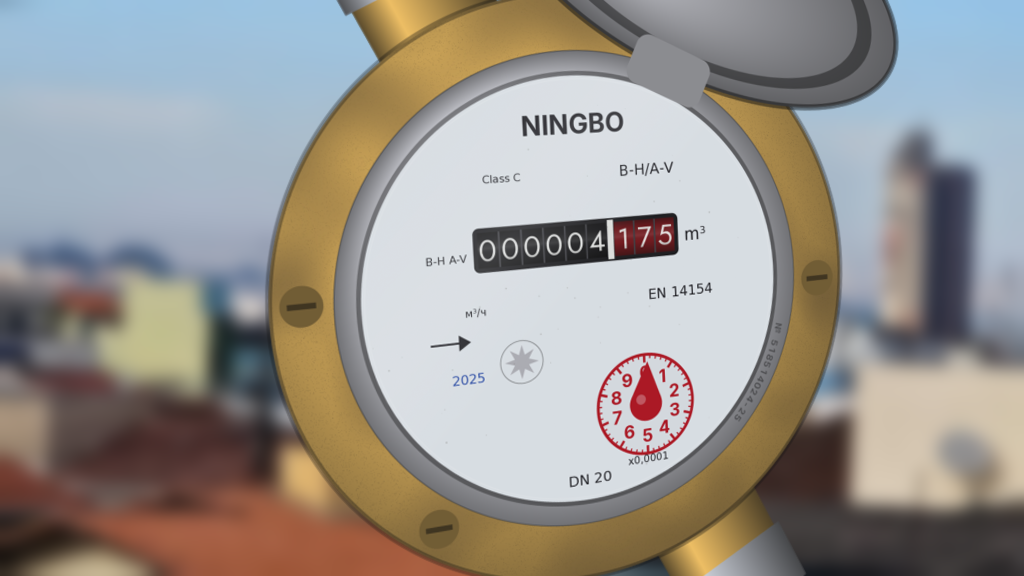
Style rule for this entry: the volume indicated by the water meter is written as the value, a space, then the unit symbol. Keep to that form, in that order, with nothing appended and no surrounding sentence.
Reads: 4.1750 m³
